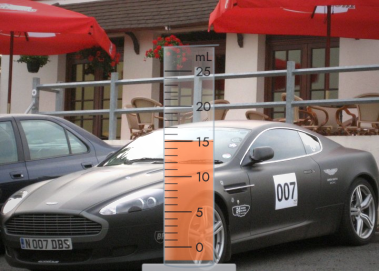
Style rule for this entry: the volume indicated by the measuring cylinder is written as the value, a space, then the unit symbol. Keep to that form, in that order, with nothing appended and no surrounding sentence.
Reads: 15 mL
